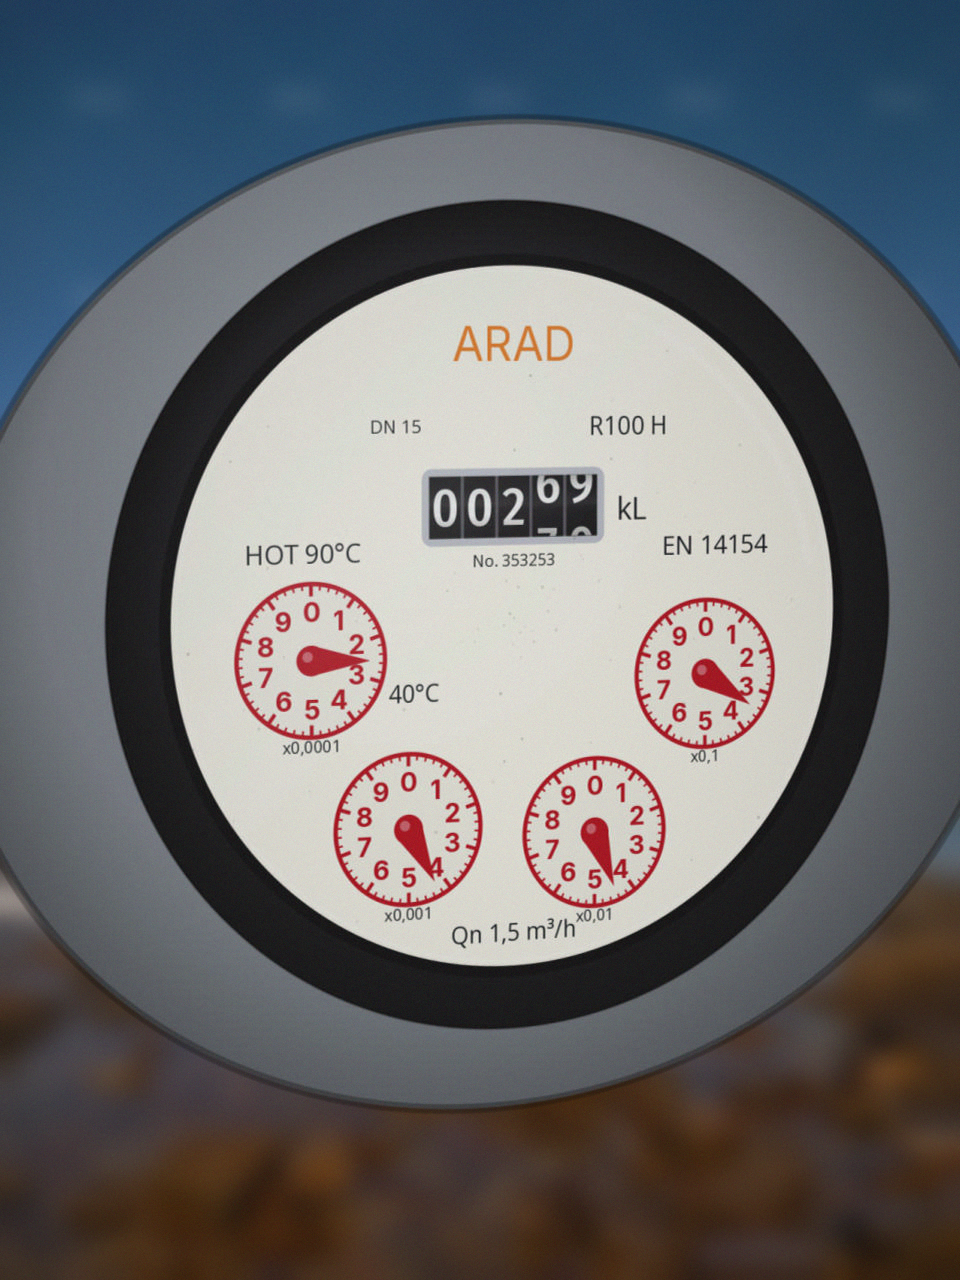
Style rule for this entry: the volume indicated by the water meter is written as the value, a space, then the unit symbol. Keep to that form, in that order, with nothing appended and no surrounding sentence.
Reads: 269.3442 kL
